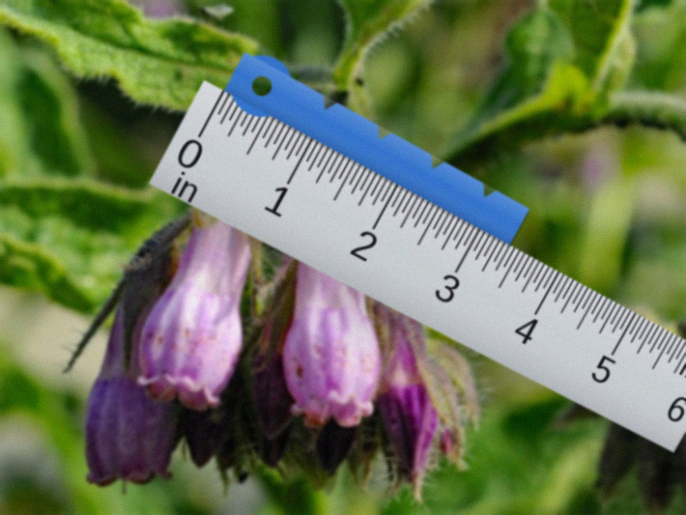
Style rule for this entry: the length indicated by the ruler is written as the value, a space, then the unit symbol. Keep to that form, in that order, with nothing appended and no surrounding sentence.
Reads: 3.375 in
